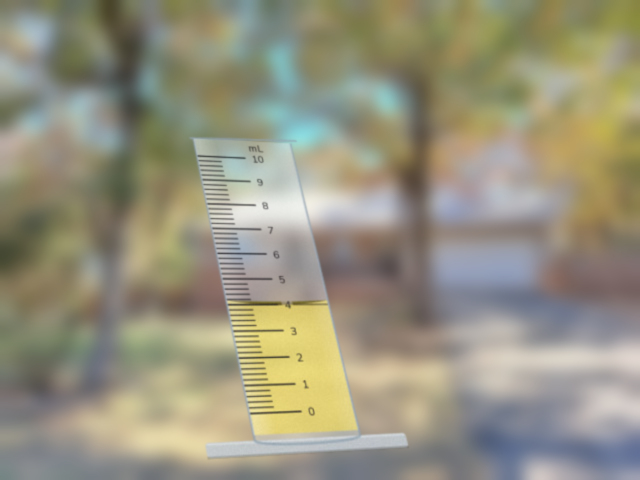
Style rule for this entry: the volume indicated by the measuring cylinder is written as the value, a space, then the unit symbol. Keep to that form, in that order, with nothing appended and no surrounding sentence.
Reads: 4 mL
